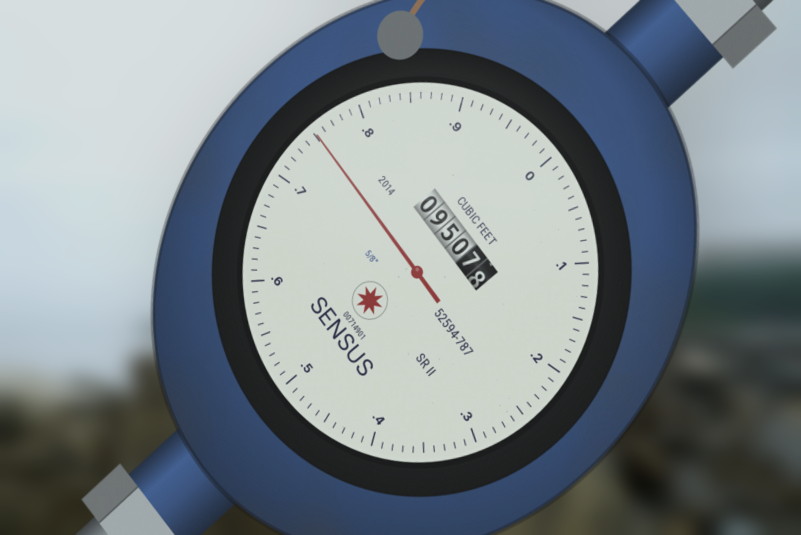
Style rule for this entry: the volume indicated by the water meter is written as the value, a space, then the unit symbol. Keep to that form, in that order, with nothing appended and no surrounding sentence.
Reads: 95077.75 ft³
